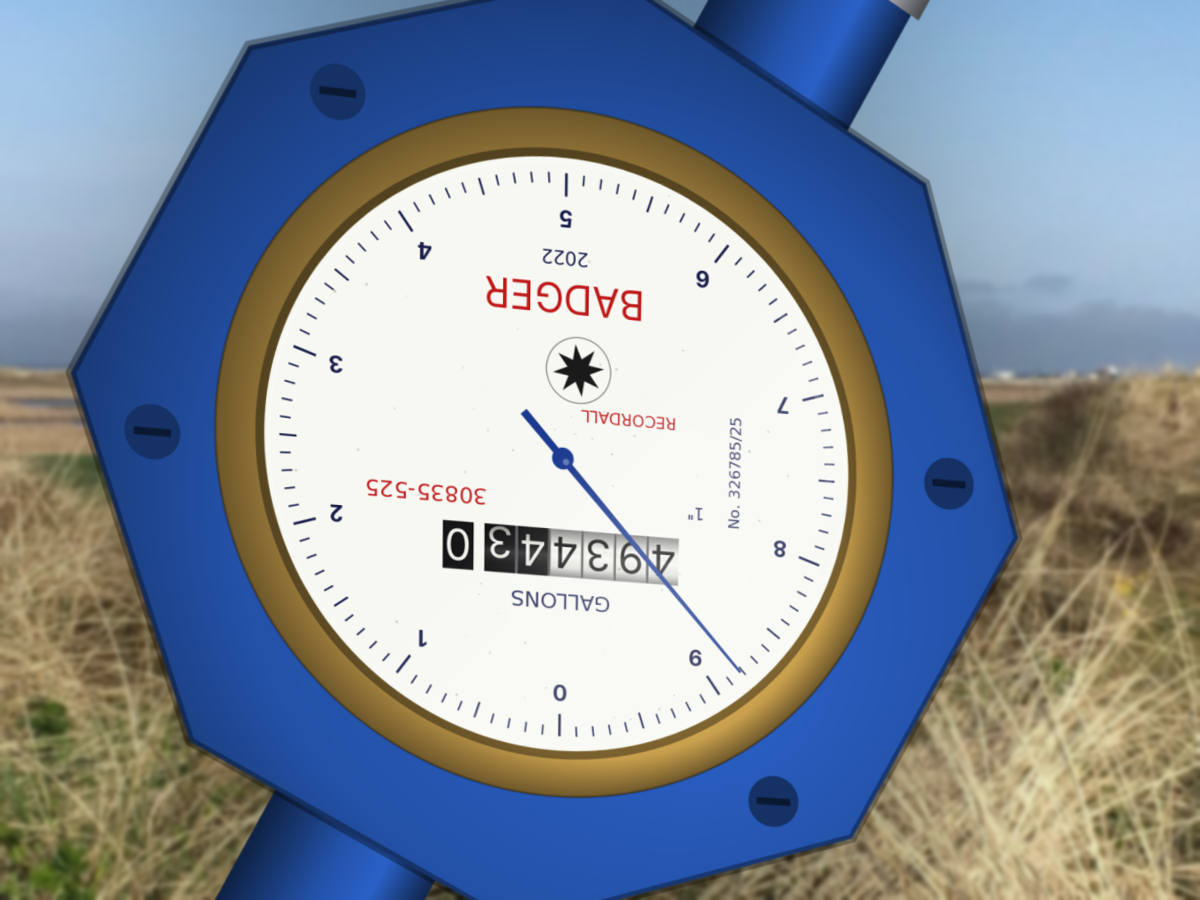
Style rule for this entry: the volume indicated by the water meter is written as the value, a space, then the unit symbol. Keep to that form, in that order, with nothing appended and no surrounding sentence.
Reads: 4934428.8 gal
